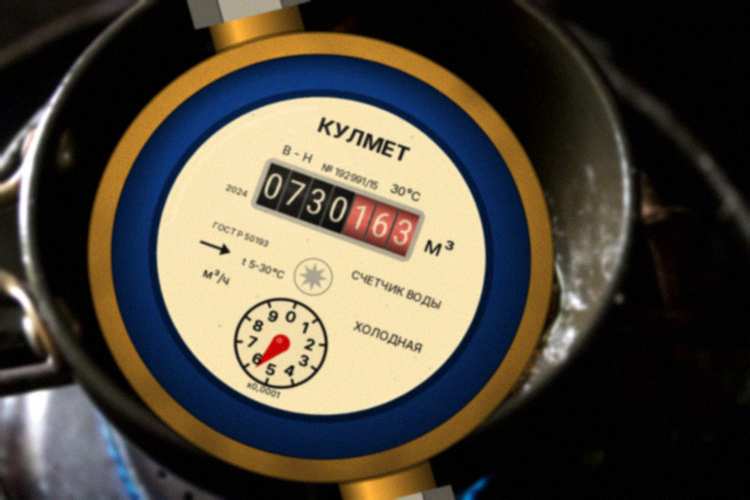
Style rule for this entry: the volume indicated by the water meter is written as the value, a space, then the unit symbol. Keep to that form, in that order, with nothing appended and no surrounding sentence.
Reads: 730.1635 m³
